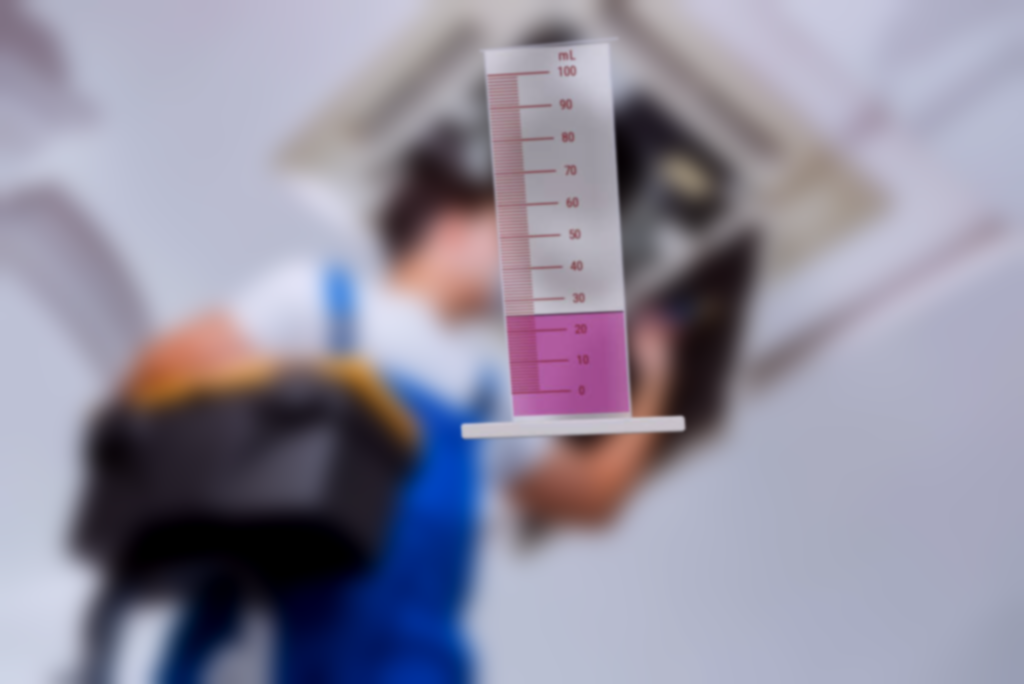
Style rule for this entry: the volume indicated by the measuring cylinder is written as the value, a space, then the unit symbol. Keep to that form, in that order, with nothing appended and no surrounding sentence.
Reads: 25 mL
